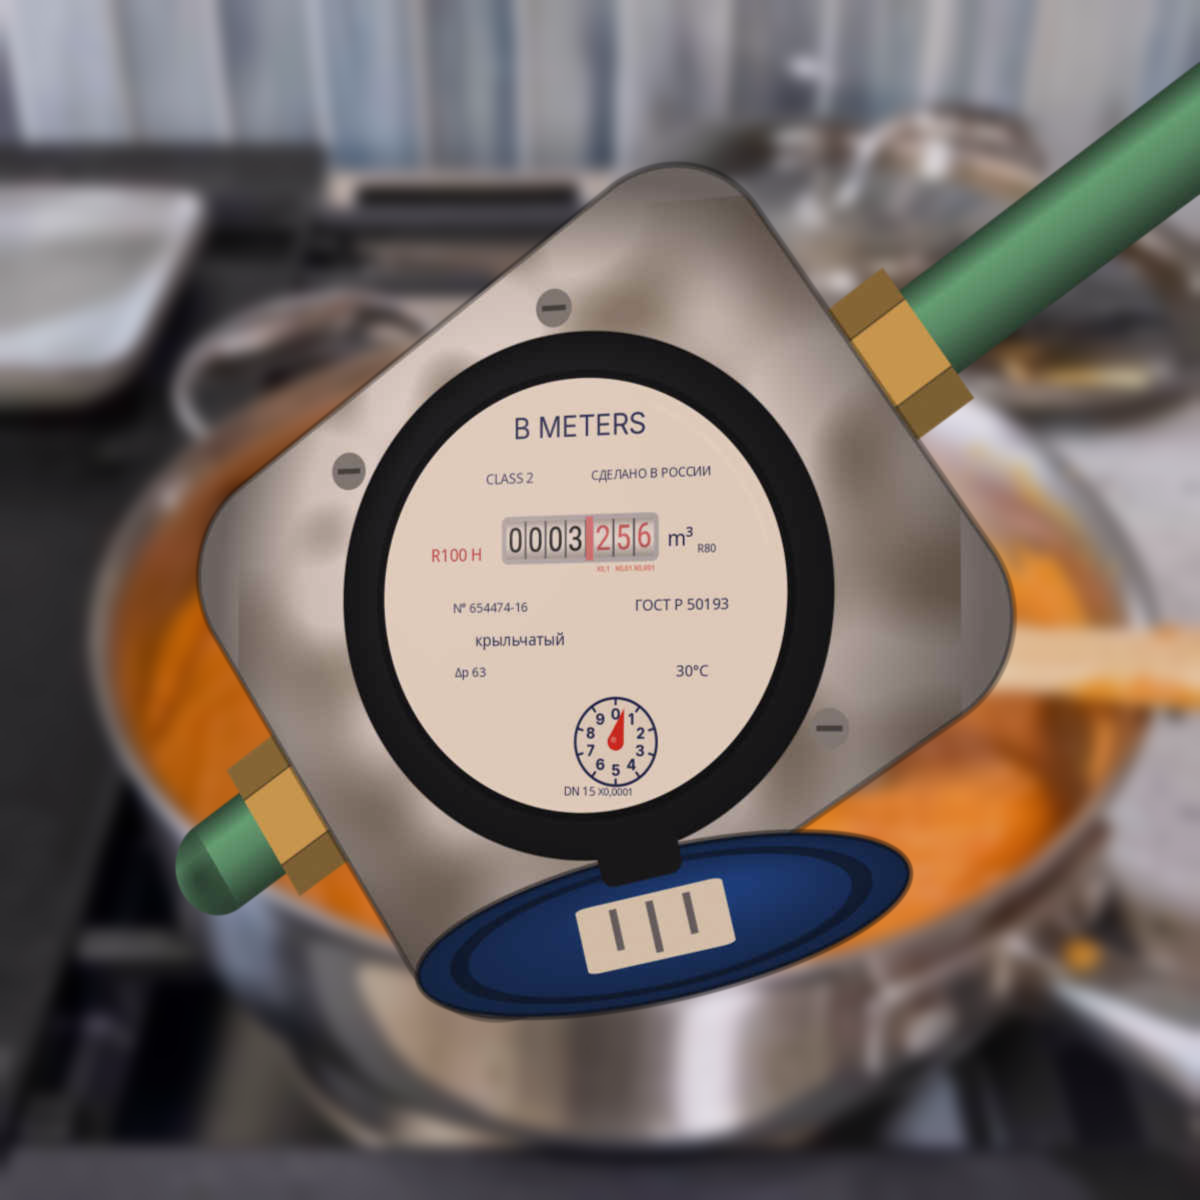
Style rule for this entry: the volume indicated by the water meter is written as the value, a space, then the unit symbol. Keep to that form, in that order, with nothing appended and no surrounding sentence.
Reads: 3.2560 m³
